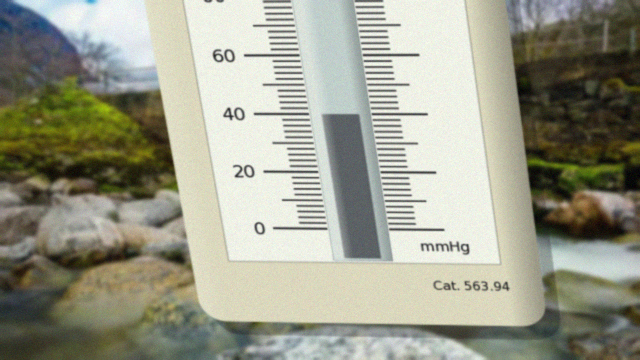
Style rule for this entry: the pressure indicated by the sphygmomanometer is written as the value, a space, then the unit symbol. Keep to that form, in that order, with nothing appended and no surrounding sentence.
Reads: 40 mmHg
